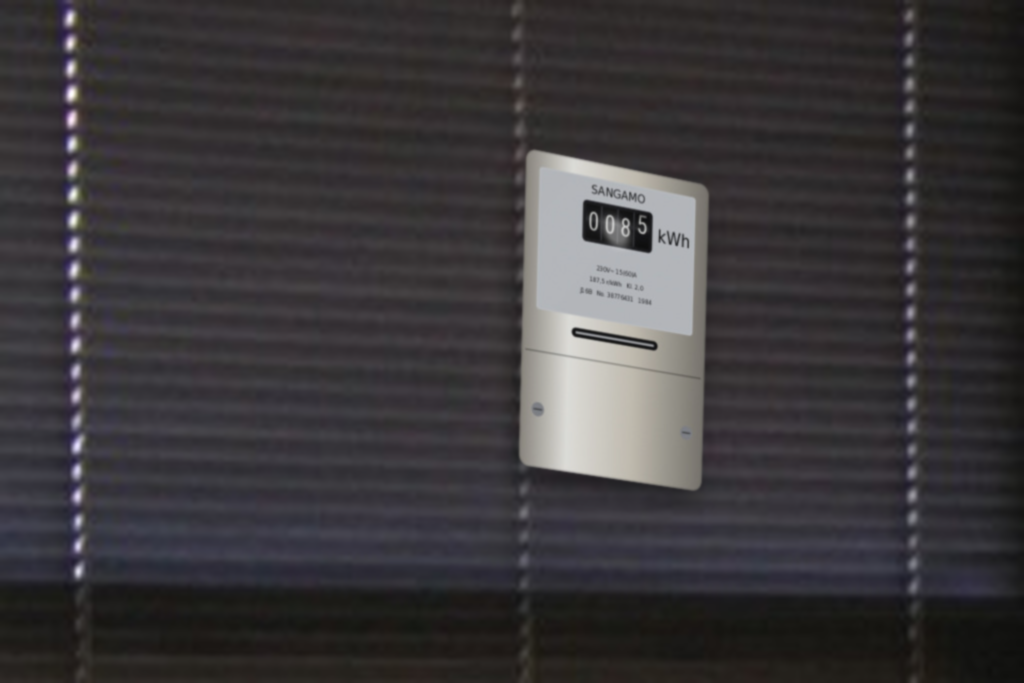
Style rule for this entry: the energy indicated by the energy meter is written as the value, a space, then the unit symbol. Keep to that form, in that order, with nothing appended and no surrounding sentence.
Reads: 85 kWh
